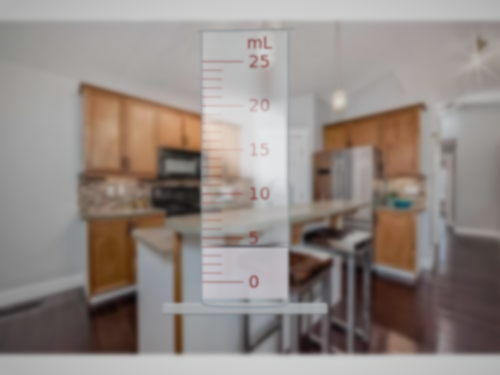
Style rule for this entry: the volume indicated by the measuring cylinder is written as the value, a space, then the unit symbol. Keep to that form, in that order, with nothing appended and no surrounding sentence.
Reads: 4 mL
